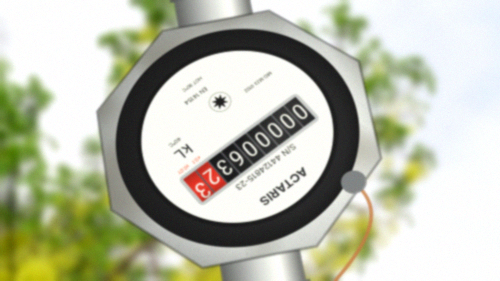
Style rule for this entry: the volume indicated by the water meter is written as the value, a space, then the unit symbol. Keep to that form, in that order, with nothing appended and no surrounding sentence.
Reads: 63.23 kL
